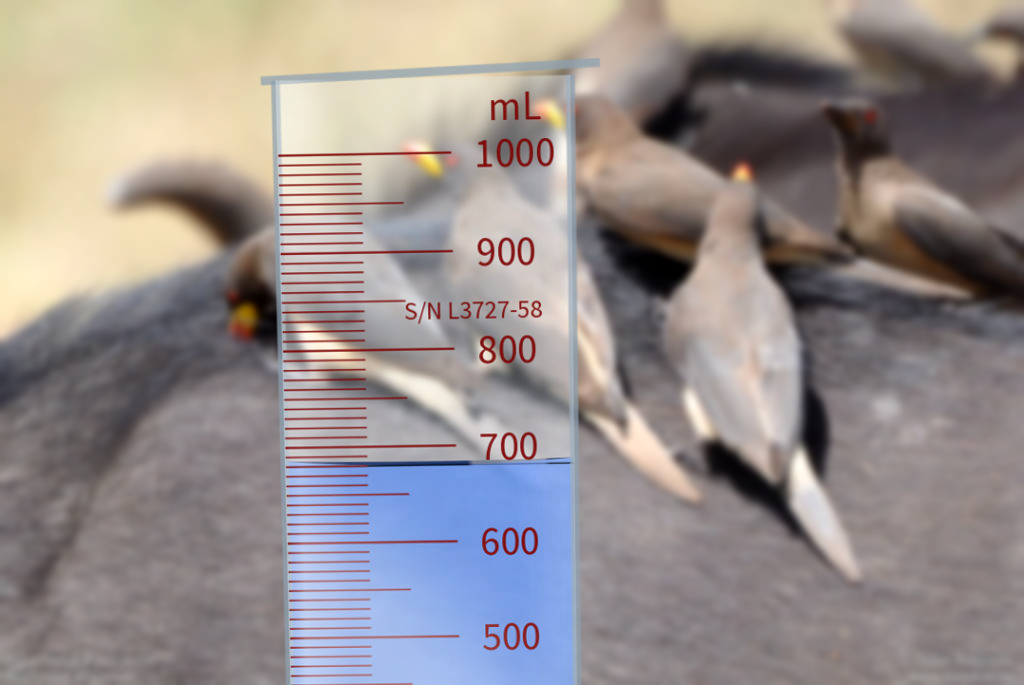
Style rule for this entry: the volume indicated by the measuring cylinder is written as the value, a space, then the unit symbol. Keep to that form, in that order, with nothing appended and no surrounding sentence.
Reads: 680 mL
